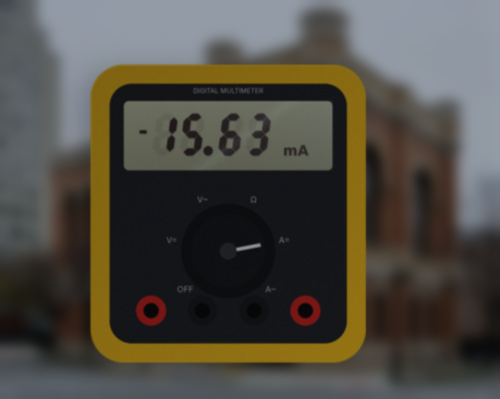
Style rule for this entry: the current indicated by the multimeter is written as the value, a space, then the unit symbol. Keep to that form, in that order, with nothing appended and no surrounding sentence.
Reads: -15.63 mA
